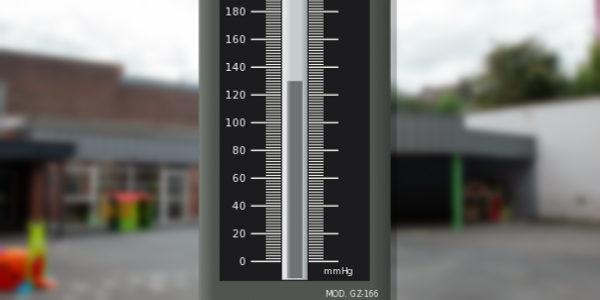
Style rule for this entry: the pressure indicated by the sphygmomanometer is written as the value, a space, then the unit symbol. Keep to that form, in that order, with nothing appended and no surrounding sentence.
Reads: 130 mmHg
